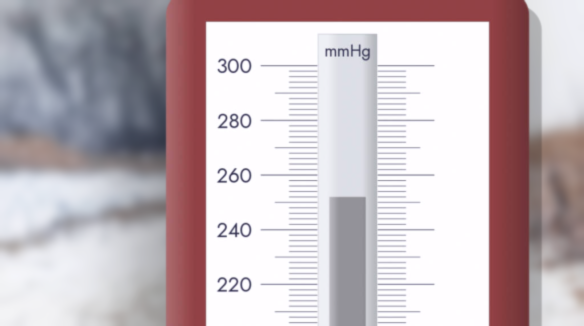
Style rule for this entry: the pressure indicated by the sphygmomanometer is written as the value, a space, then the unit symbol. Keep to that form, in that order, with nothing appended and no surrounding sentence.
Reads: 252 mmHg
